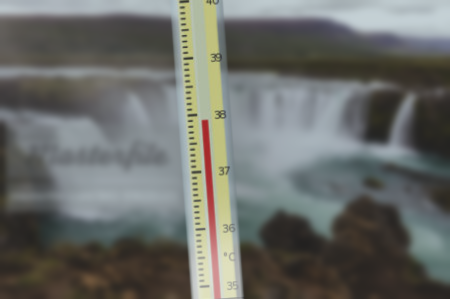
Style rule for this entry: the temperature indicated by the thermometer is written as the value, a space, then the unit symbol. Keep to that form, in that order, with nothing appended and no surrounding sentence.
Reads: 37.9 °C
